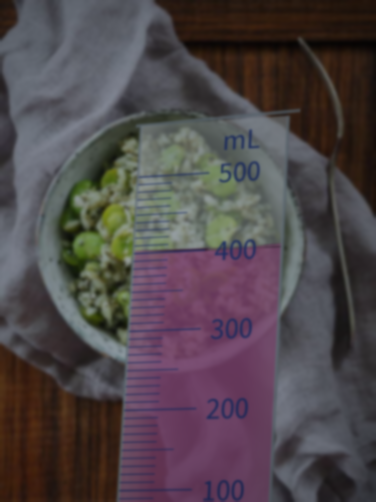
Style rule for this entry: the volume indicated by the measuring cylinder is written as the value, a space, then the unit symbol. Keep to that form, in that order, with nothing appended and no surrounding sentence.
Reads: 400 mL
